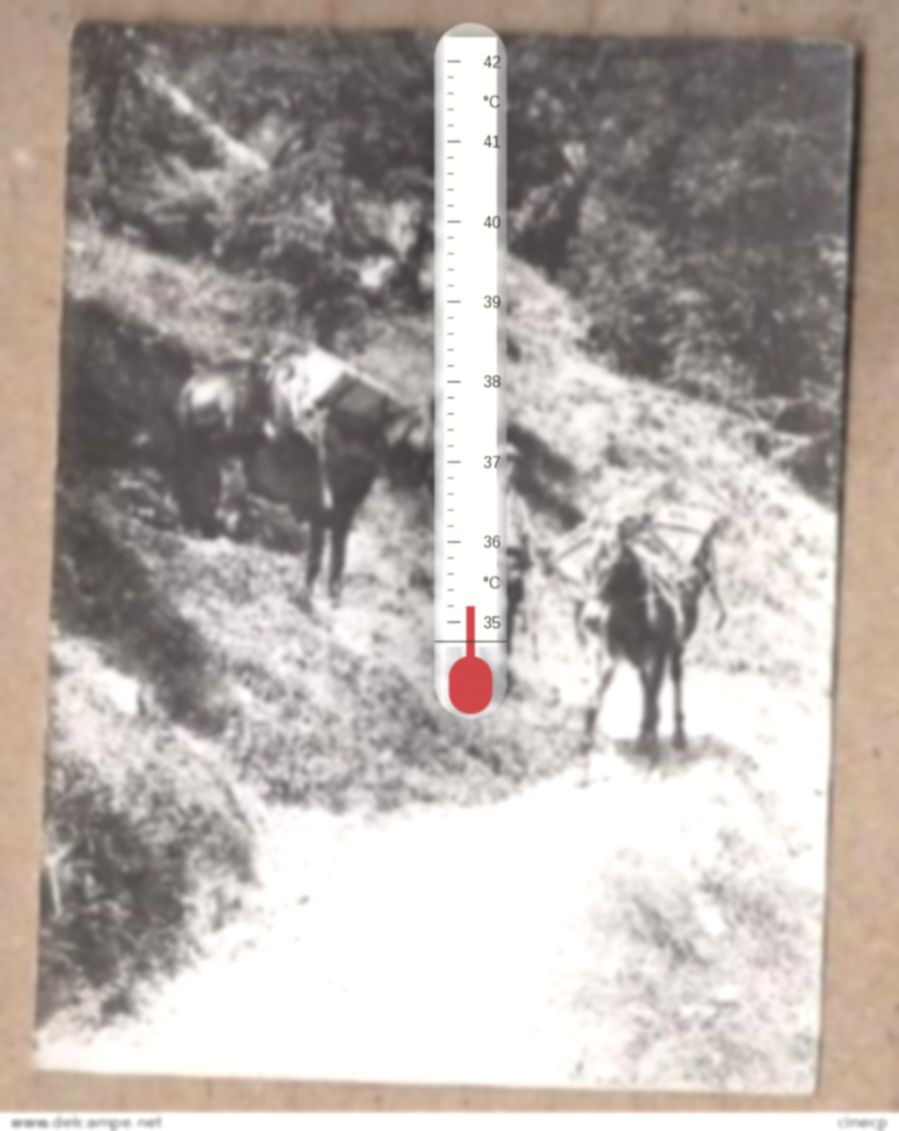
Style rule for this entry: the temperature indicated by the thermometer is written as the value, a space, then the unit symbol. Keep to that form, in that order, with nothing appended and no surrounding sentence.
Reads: 35.2 °C
